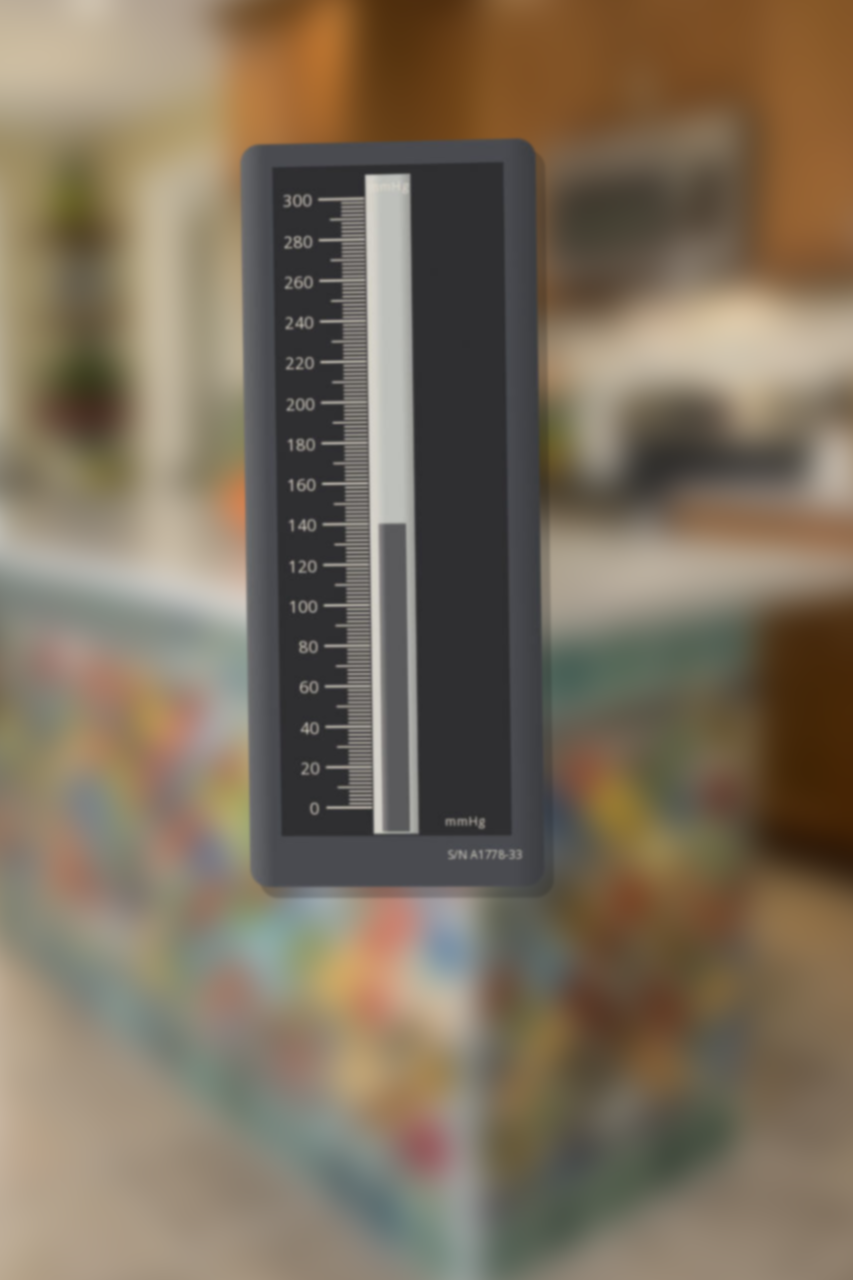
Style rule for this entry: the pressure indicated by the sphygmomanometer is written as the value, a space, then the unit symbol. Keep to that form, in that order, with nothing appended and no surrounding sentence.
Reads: 140 mmHg
